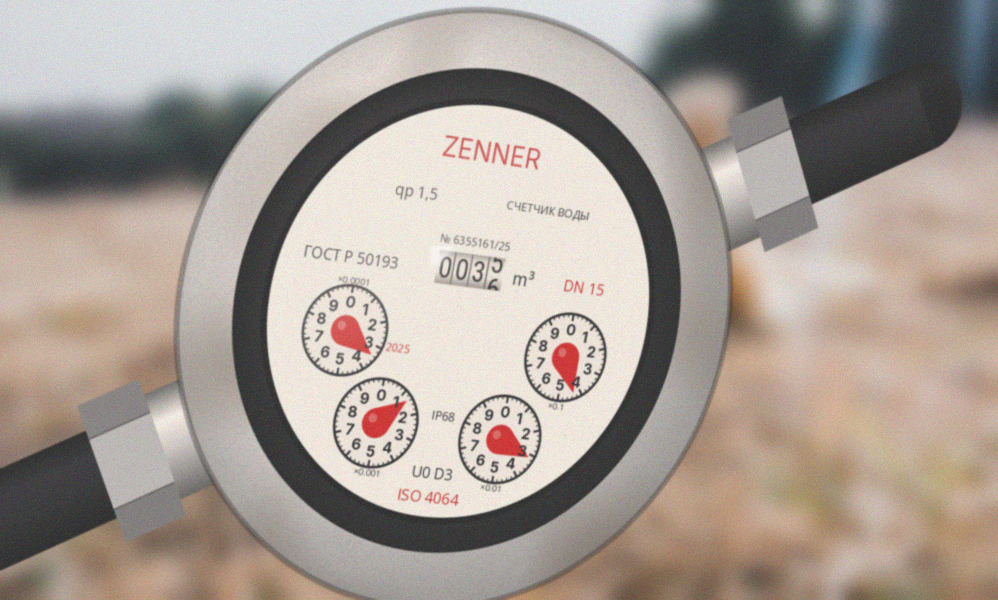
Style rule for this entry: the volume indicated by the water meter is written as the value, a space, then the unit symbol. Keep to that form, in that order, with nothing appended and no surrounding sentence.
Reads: 35.4313 m³
